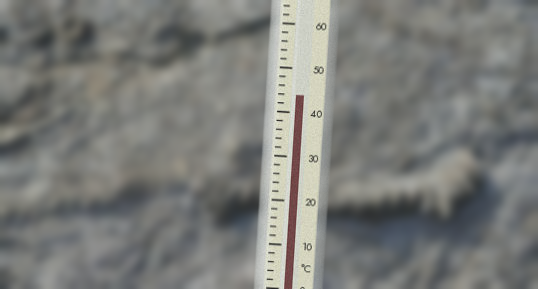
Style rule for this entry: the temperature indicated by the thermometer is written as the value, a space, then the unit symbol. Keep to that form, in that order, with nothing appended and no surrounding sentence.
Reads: 44 °C
